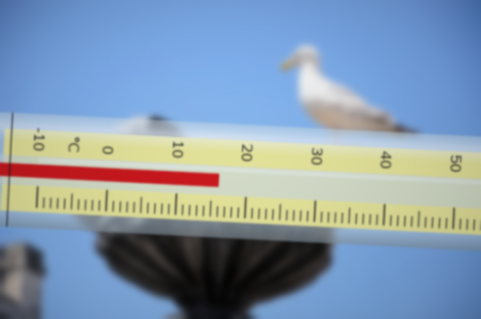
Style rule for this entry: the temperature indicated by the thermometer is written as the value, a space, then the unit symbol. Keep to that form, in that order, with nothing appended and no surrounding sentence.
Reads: 16 °C
